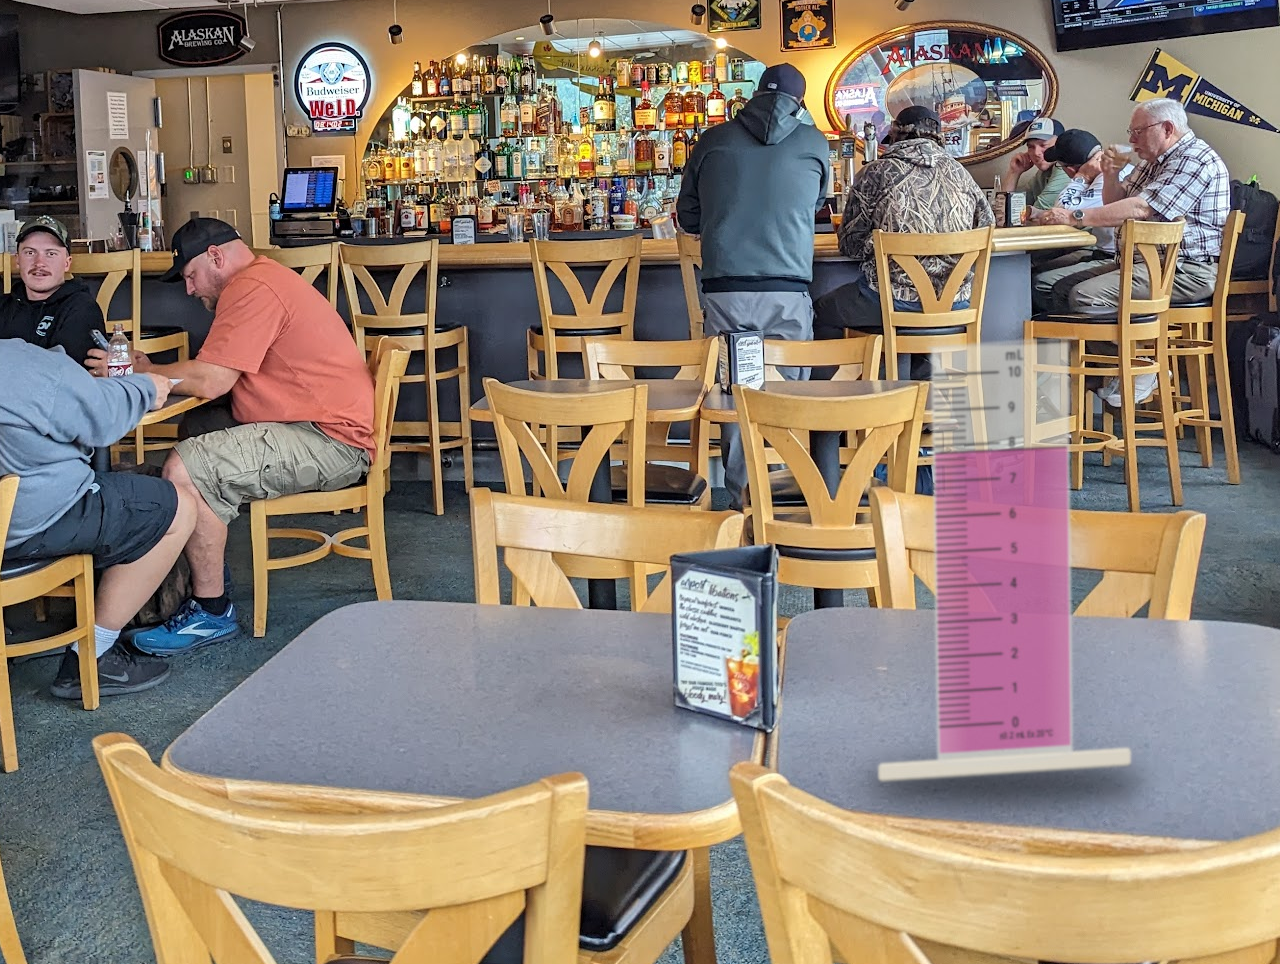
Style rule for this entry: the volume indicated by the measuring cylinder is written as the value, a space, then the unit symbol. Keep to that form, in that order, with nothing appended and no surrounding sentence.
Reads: 7.8 mL
